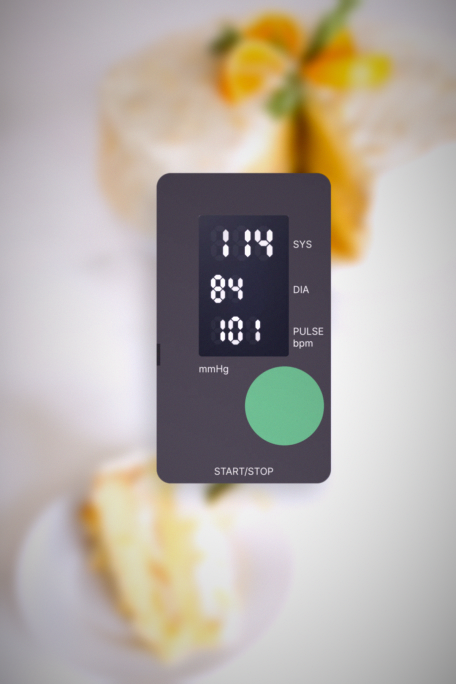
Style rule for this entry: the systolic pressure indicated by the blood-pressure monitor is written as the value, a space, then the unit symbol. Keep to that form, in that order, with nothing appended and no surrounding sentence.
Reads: 114 mmHg
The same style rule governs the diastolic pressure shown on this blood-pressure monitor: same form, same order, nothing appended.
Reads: 84 mmHg
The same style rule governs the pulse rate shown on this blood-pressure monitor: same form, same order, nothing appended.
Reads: 101 bpm
